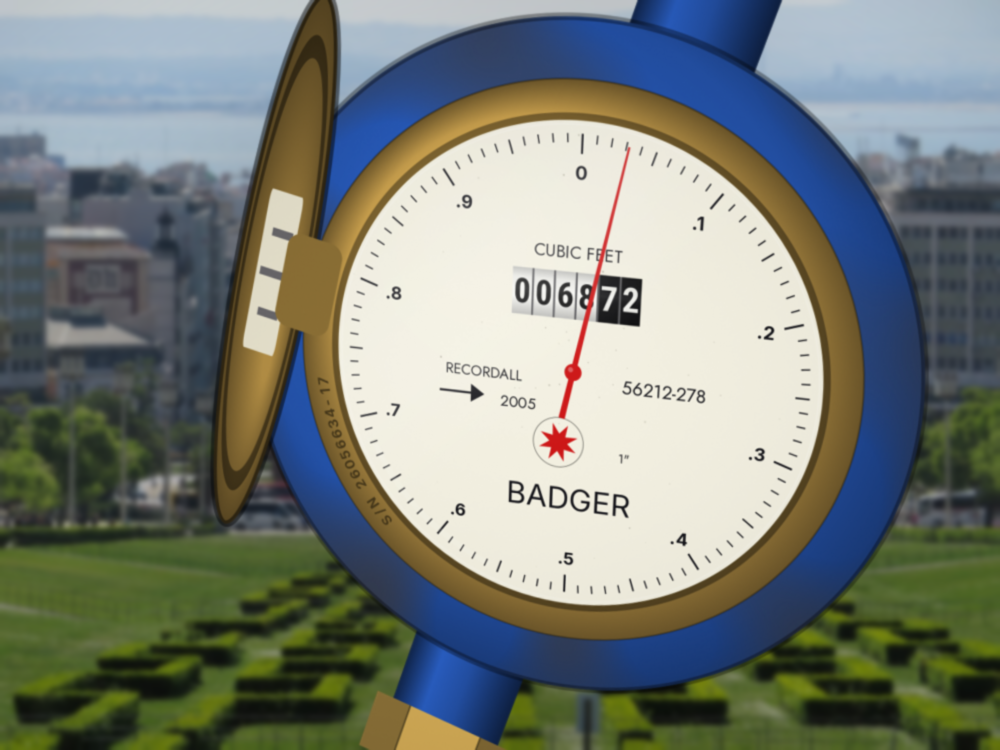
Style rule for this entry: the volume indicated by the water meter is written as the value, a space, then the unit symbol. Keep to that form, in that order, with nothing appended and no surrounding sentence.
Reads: 6872.03 ft³
